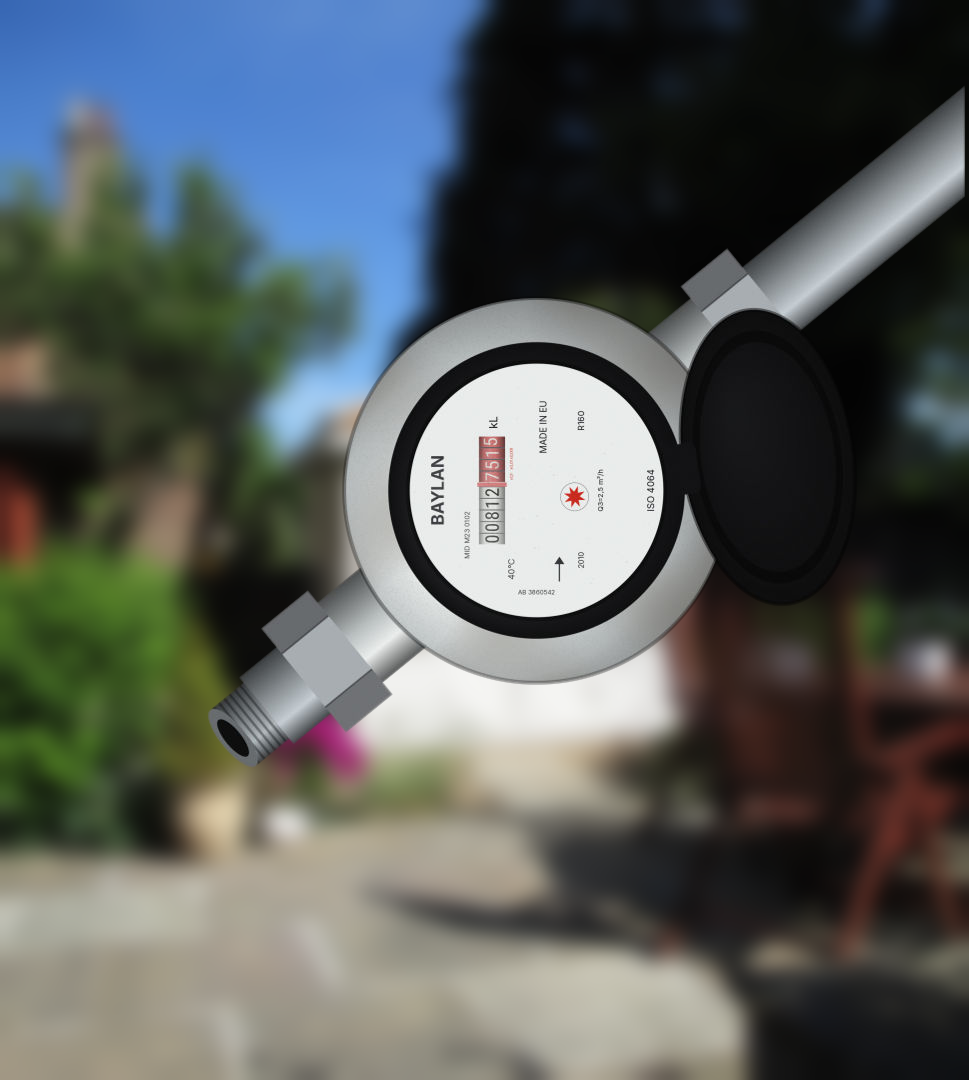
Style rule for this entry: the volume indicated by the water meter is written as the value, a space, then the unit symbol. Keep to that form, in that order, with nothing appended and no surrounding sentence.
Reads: 812.7515 kL
